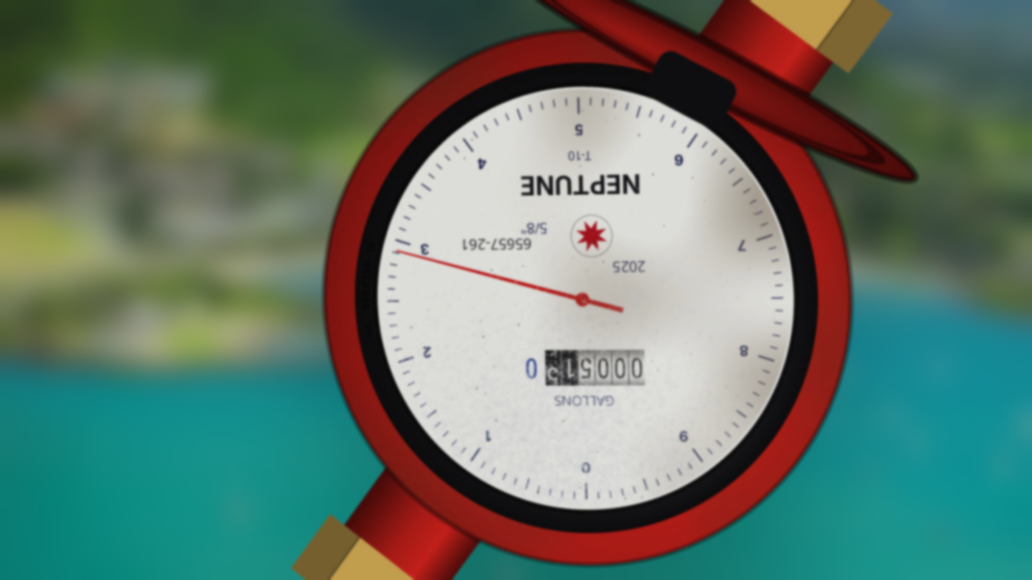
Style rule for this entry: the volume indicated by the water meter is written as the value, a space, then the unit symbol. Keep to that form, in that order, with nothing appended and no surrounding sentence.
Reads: 5152.9 gal
